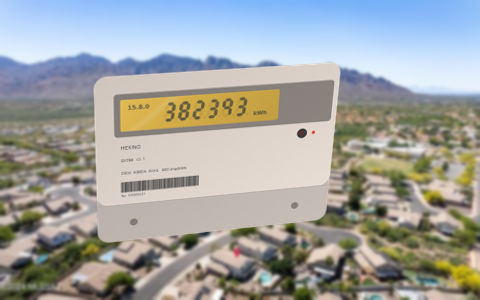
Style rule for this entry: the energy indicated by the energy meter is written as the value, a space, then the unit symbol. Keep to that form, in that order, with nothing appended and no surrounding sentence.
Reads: 382393 kWh
